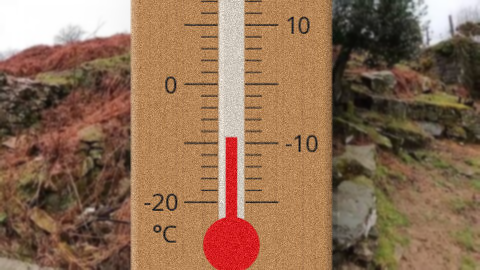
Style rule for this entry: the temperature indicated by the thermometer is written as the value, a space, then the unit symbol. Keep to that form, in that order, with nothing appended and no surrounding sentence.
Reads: -9 °C
